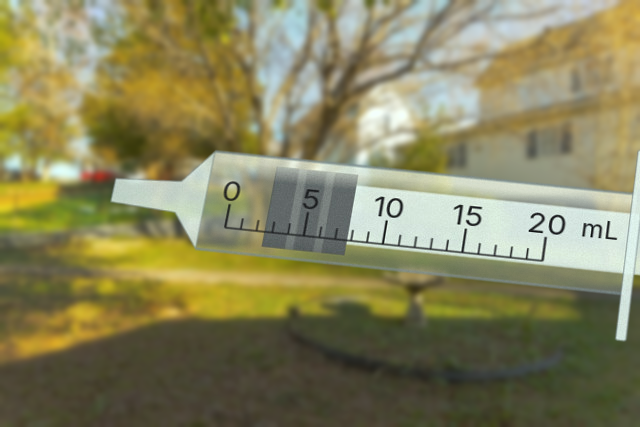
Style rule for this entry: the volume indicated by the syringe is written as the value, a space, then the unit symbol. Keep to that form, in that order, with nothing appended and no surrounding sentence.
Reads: 2.5 mL
